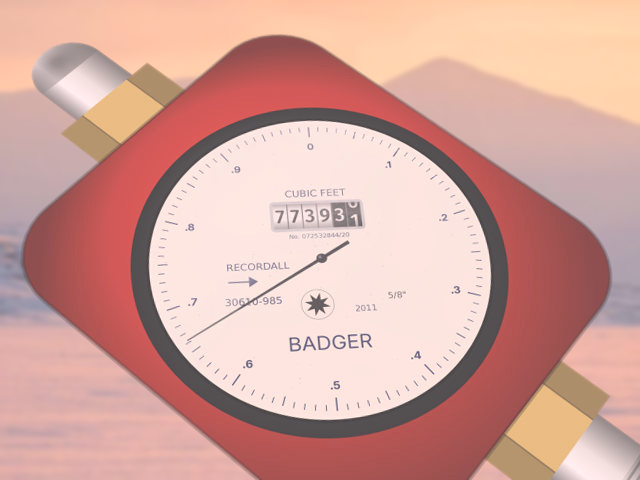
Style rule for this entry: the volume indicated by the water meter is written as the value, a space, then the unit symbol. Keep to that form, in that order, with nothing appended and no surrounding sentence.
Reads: 773930.66 ft³
